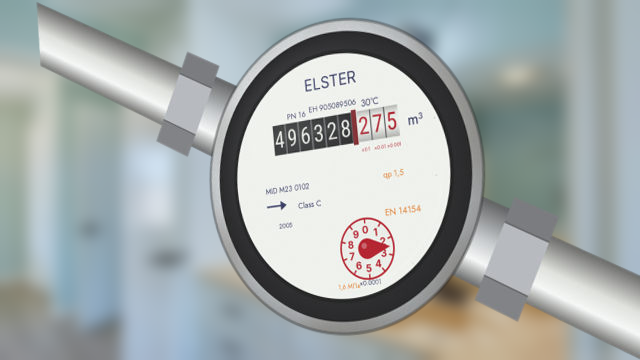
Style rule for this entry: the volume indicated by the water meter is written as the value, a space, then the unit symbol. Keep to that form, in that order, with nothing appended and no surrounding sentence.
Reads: 496328.2752 m³
